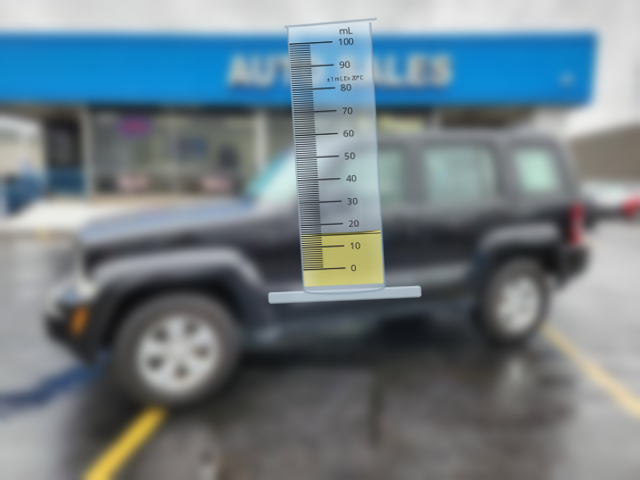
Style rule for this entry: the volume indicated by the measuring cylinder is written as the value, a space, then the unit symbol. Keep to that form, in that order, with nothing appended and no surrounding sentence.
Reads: 15 mL
